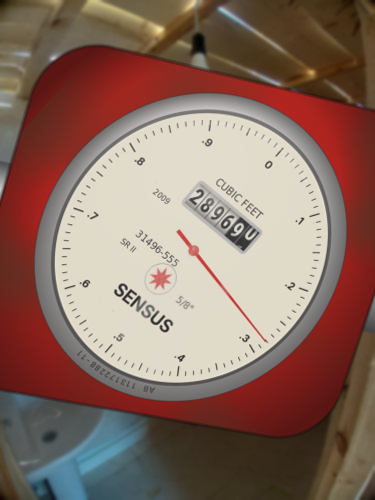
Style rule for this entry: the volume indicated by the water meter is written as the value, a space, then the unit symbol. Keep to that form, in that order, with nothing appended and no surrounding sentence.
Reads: 289690.28 ft³
